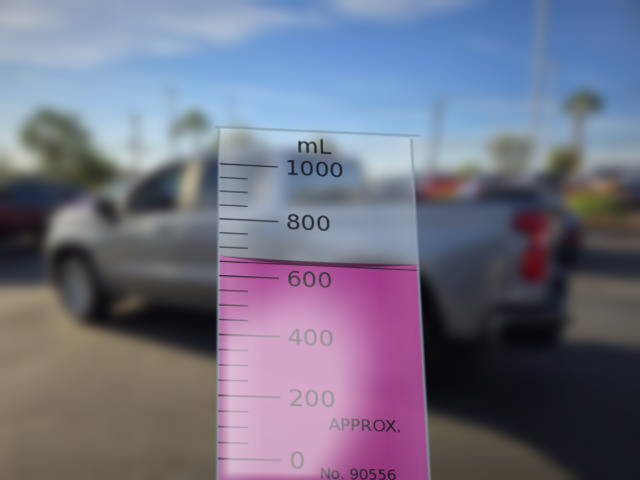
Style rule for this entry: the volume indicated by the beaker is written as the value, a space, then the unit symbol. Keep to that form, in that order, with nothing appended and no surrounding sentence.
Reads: 650 mL
